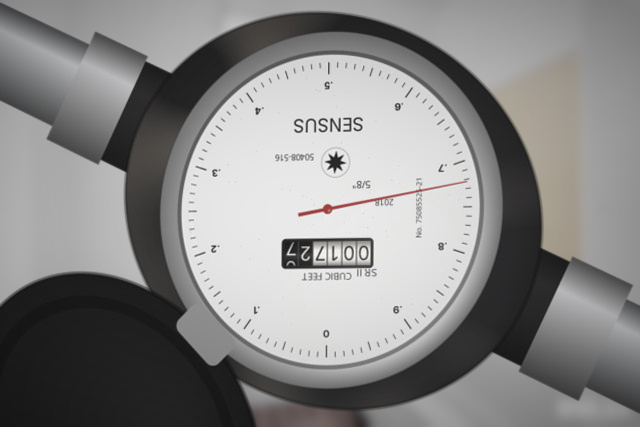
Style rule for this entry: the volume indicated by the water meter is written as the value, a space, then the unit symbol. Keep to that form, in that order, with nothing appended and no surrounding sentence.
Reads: 1726.72 ft³
